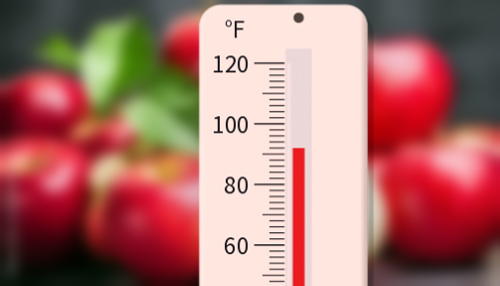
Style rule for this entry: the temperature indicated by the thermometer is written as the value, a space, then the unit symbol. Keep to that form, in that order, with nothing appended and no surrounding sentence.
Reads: 92 °F
